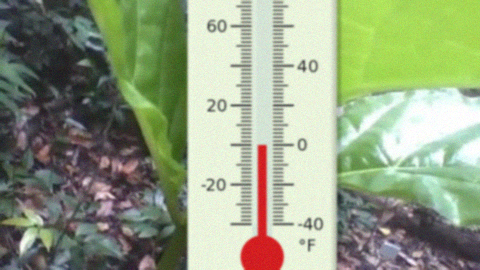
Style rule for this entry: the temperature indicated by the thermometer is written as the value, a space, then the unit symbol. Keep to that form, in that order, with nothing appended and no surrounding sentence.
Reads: 0 °F
